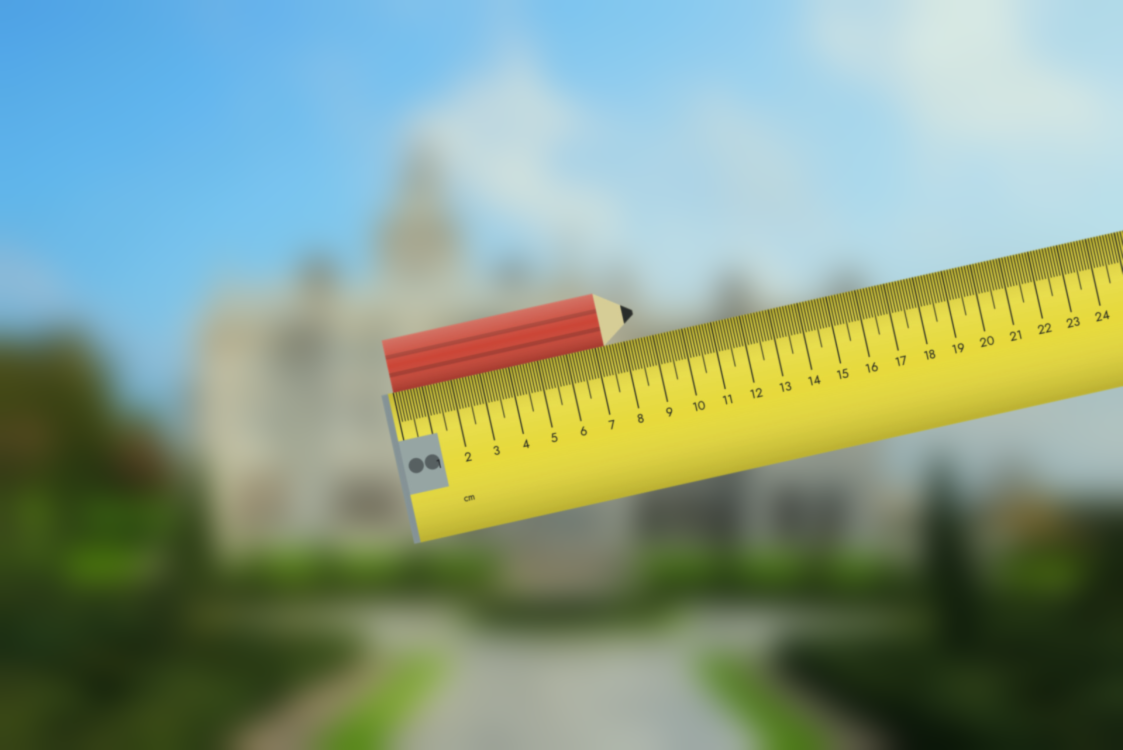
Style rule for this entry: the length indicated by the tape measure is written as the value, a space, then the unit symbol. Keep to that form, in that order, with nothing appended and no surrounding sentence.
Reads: 8.5 cm
